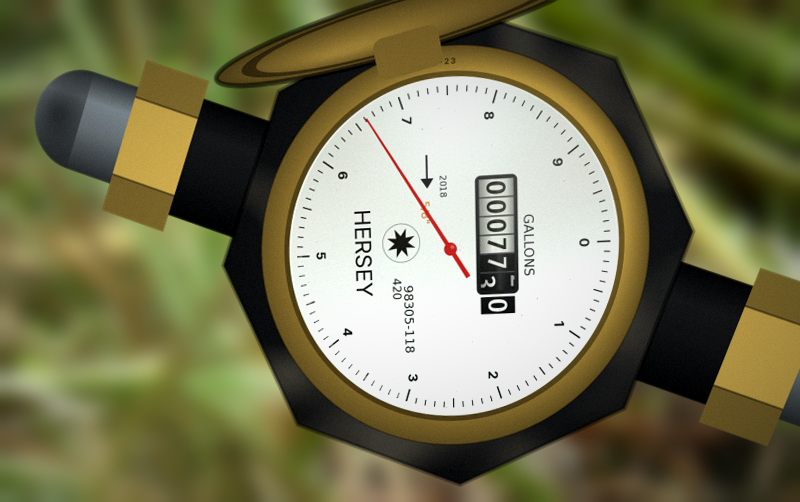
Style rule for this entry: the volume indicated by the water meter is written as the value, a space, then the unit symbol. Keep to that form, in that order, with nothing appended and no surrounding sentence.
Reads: 7726.6 gal
